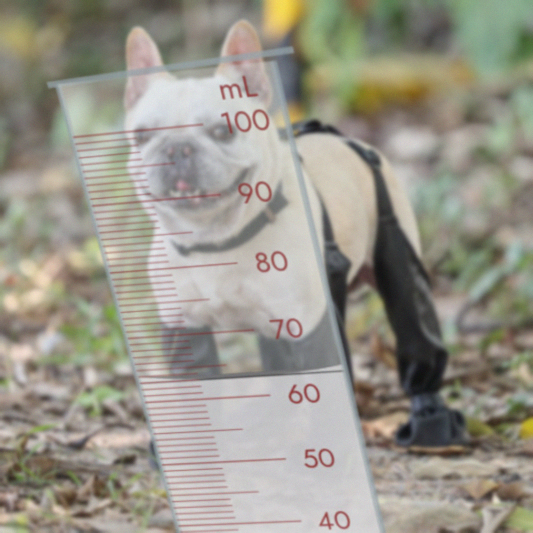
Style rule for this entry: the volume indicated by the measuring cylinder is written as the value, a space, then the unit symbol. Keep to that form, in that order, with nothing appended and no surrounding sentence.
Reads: 63 mL
